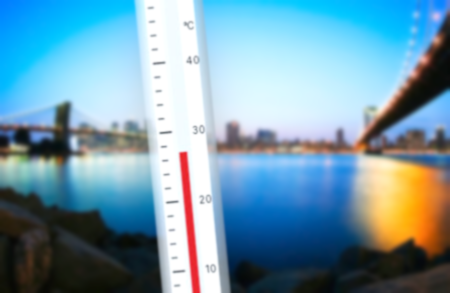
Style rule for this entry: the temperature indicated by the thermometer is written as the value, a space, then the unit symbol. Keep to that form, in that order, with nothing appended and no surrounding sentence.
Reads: 27 °C
